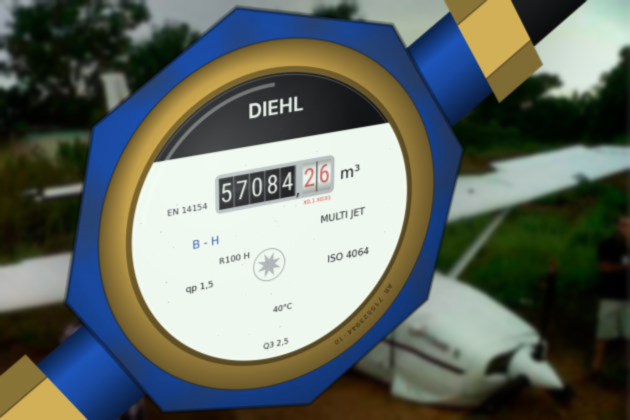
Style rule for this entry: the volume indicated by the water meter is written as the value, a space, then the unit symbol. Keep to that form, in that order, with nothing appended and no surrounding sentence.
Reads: 57084.26 m³
